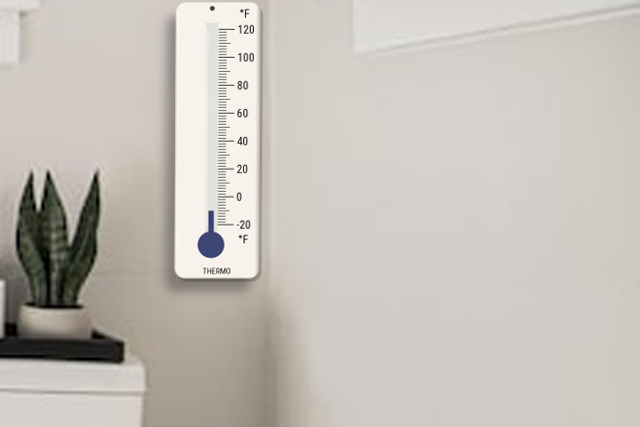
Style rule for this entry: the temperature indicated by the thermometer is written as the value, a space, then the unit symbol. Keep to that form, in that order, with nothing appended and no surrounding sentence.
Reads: -10 °F
